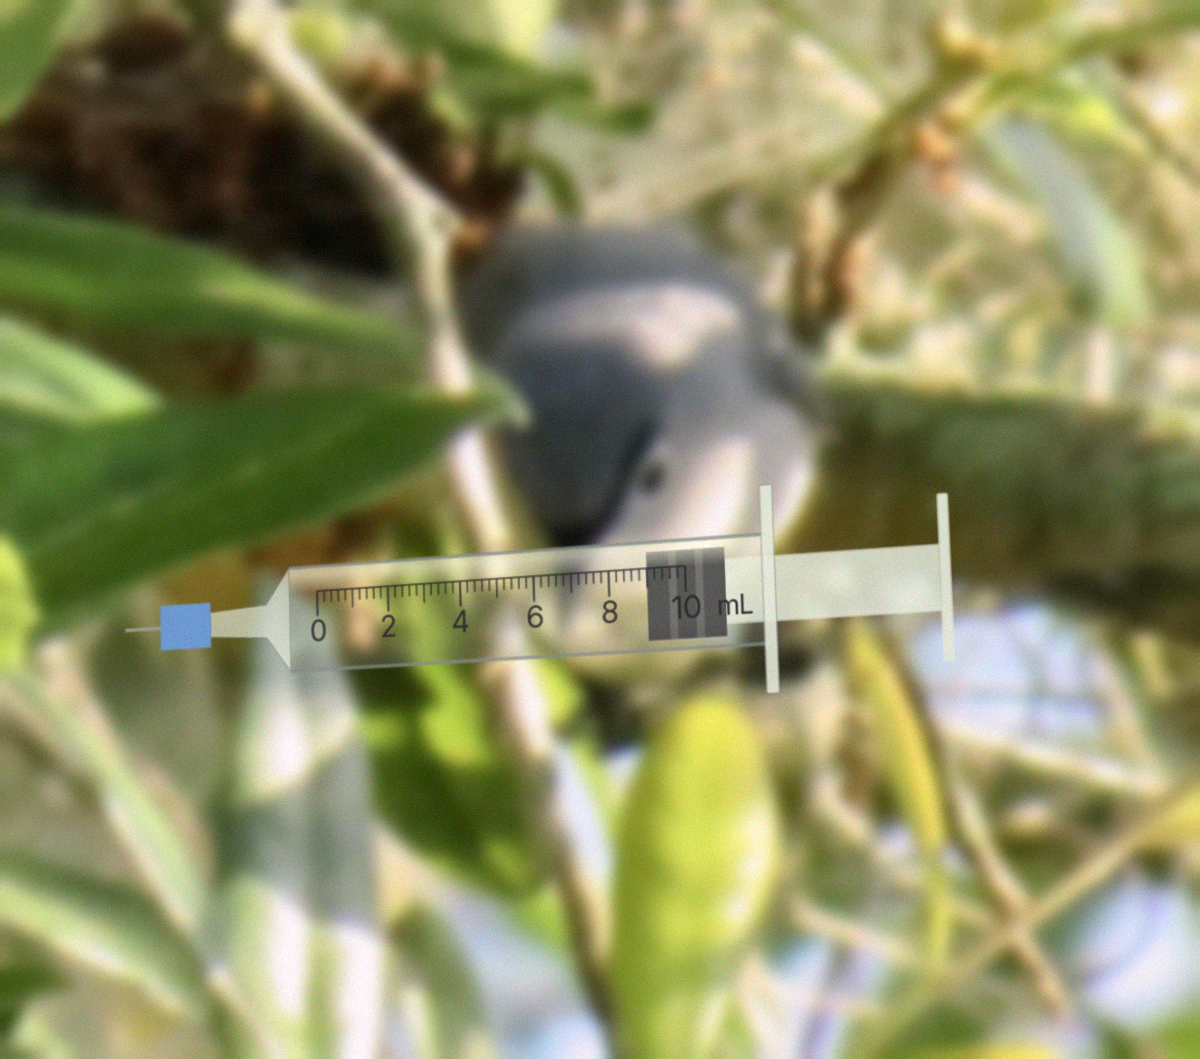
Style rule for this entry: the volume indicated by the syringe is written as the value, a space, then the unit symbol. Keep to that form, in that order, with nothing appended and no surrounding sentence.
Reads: 9 mL
